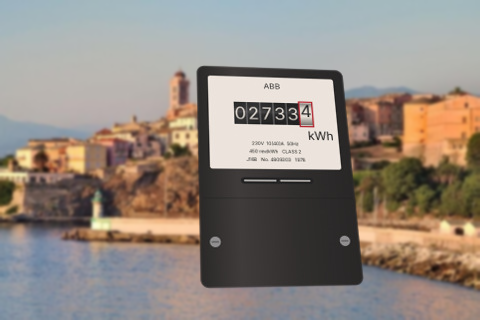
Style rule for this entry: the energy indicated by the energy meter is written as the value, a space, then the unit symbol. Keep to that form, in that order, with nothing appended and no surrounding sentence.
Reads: 2733.4 kWh
